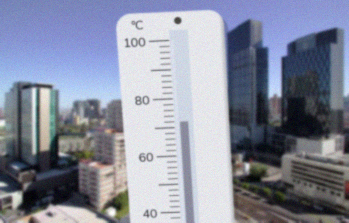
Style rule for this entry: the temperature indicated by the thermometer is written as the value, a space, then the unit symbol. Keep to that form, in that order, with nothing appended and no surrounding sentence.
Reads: 72 °C
